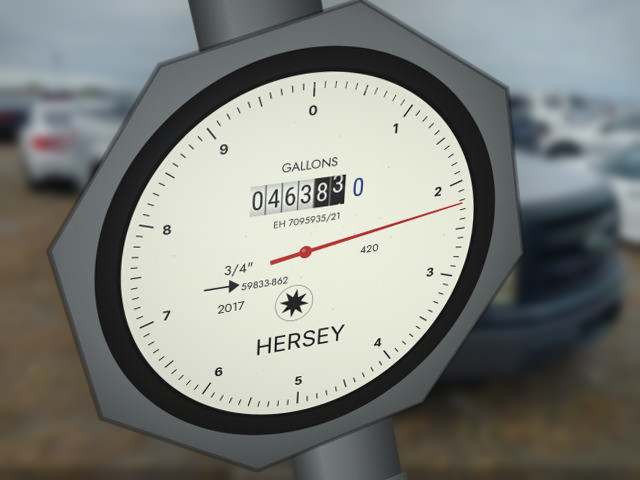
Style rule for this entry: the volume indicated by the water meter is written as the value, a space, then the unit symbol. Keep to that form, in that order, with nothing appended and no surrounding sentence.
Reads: 463832.2 gal
